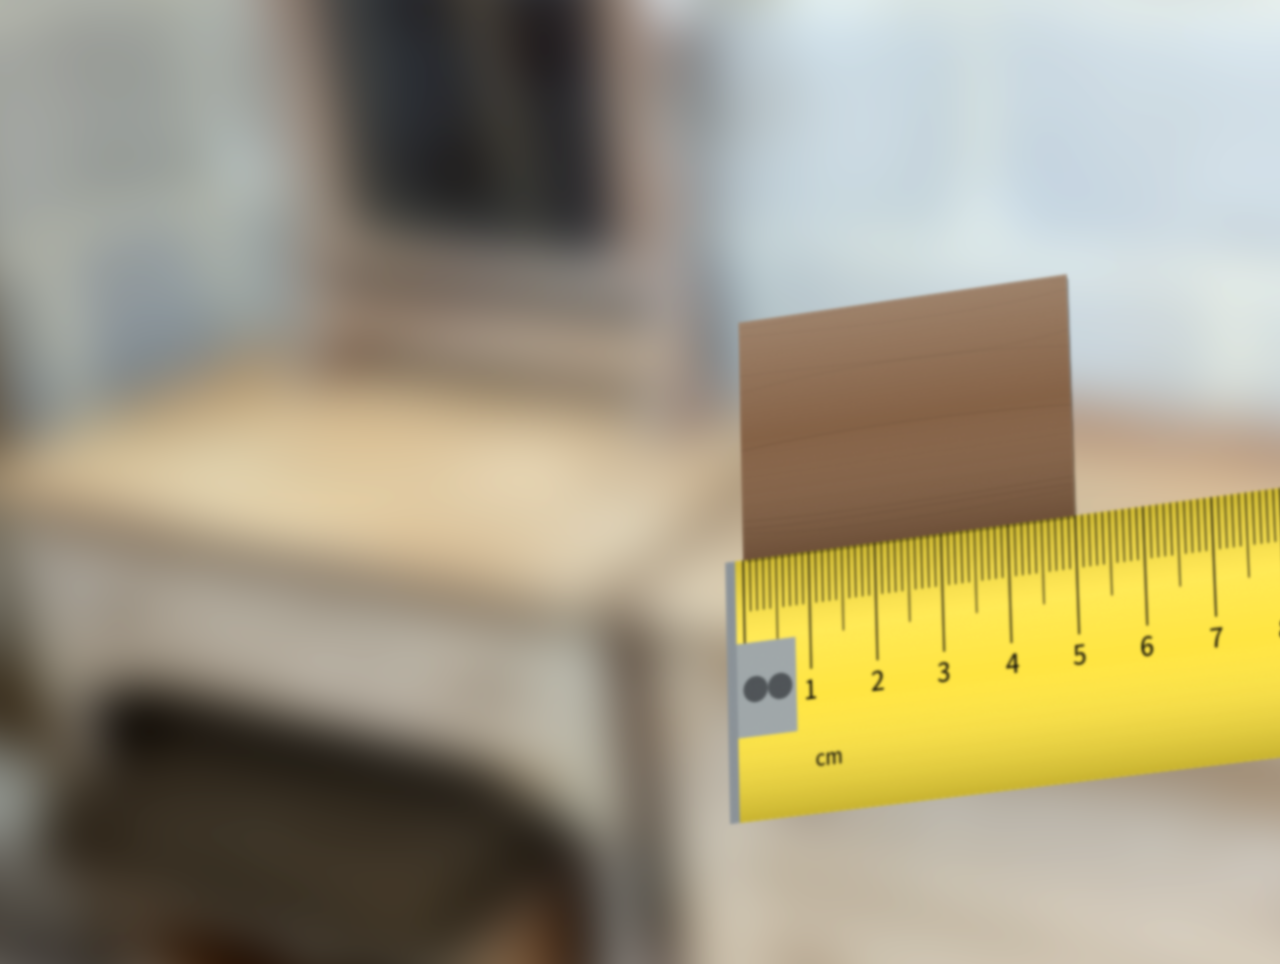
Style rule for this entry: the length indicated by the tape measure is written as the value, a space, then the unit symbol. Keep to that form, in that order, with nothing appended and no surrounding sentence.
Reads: 5 cm
